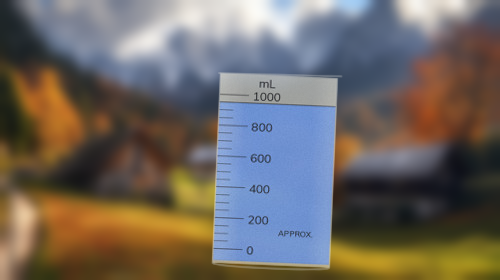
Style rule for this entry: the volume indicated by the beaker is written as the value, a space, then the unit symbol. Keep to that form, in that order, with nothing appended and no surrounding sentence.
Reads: 950 mL
